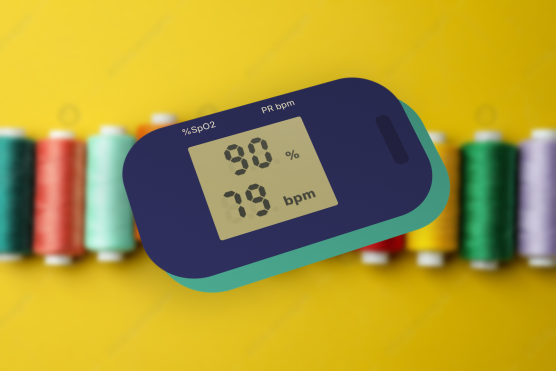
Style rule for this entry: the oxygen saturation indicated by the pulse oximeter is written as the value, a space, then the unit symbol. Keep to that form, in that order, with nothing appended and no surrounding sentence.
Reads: 90 %
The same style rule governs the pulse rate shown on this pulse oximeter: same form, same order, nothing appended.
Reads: 79 bpm
